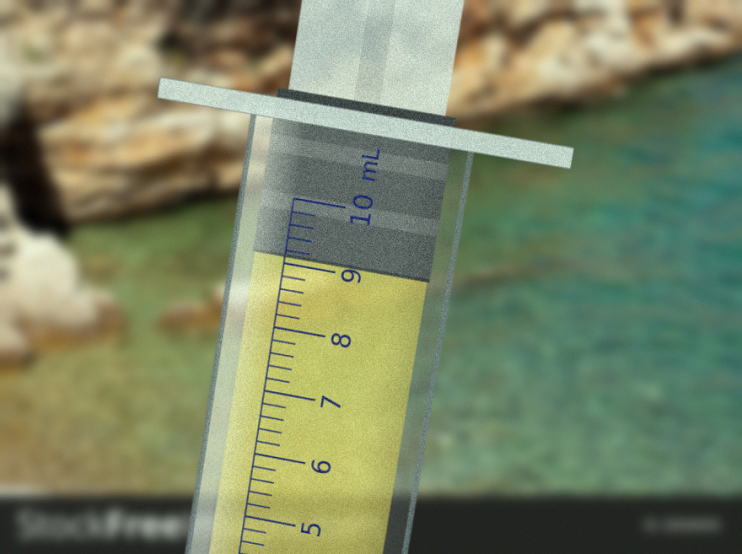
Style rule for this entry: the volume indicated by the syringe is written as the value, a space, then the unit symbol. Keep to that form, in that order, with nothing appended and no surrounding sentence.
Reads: 9.1 mL
